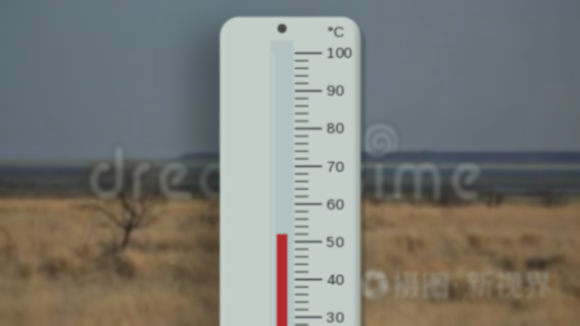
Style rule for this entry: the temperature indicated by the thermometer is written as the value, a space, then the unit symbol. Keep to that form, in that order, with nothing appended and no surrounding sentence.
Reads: 52 °C
